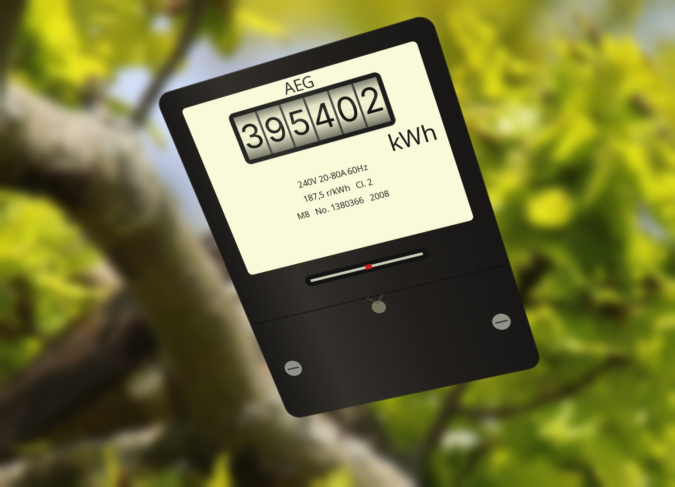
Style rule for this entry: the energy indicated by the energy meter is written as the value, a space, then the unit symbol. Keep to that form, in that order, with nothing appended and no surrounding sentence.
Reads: 395402 kWh
